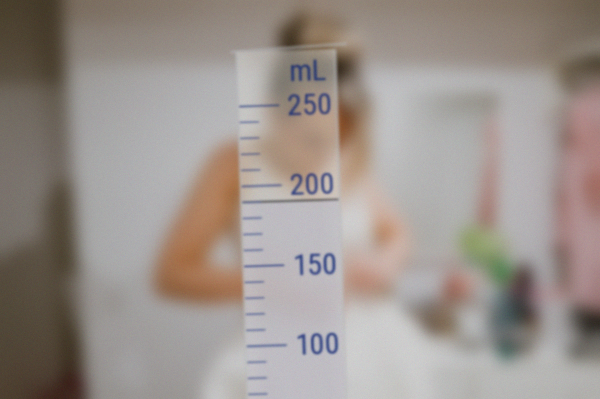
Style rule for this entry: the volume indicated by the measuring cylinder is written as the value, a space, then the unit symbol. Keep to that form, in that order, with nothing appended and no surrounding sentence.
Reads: 190 mL
